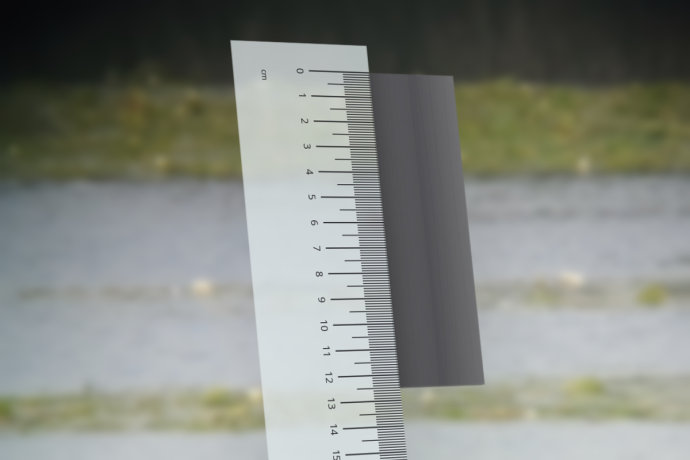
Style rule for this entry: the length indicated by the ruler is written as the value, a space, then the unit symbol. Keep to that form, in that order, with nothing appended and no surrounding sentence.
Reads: 12.5 cm
